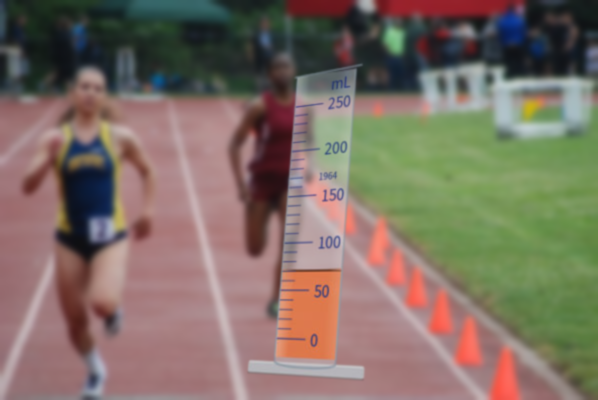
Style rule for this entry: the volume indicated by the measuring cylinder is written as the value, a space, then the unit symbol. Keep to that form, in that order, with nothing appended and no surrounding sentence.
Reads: 70 mL
